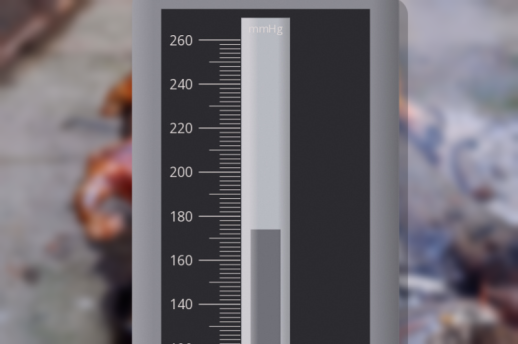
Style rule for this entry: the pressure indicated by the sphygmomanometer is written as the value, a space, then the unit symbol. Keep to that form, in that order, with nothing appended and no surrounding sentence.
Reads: 174 mmHg
